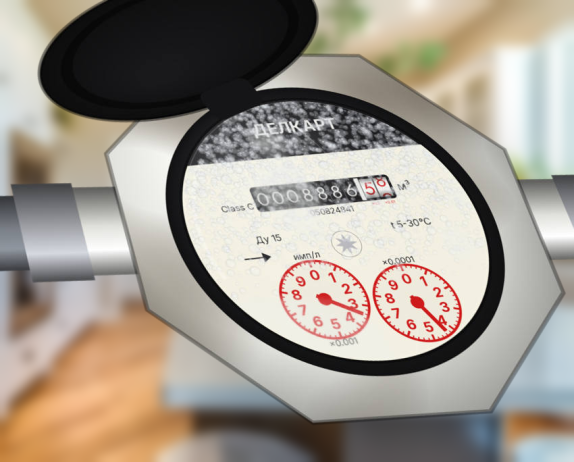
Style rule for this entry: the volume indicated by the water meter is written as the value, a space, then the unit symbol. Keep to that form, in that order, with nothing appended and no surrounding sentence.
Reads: 8886.5834 m³
